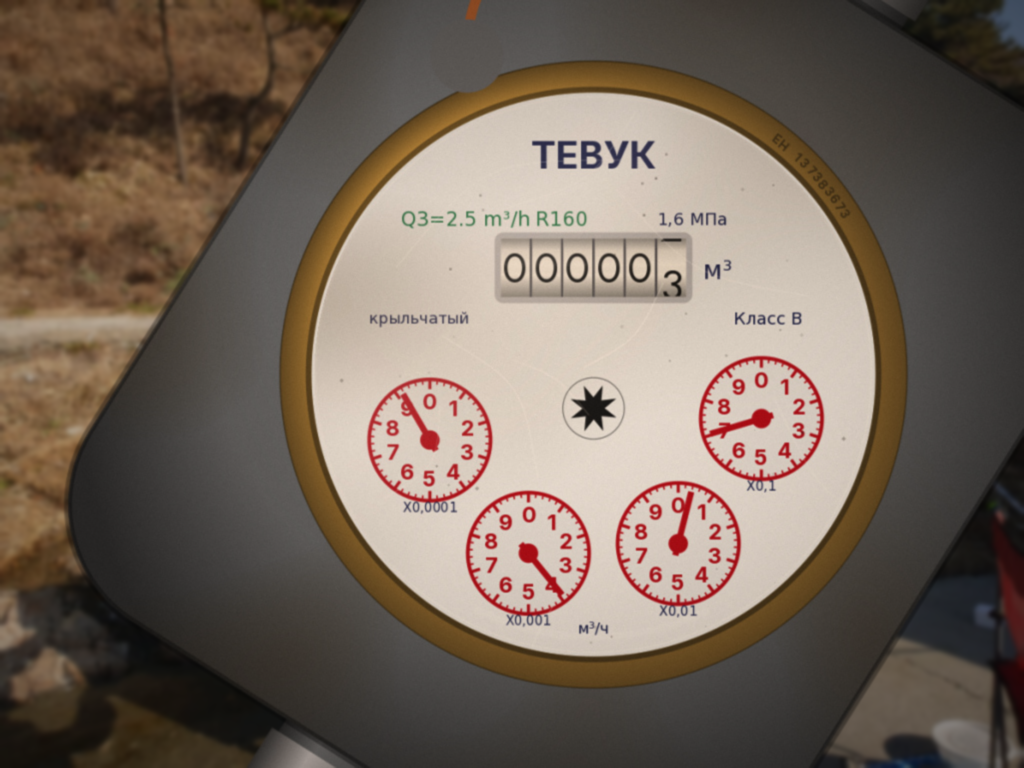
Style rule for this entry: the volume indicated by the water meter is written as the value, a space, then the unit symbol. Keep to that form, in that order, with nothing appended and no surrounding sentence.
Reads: 2.7039 m³
